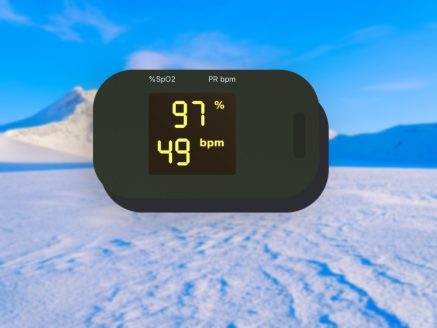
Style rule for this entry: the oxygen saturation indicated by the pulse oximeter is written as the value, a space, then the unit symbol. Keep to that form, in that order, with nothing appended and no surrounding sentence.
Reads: 97 %
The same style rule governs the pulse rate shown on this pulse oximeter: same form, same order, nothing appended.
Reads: 49 bpm
